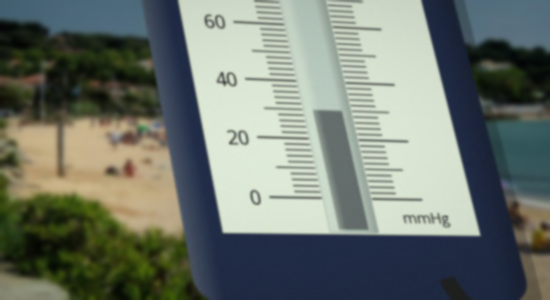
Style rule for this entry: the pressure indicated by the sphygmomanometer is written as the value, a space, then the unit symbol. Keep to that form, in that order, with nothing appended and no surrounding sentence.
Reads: 30 mmHg
